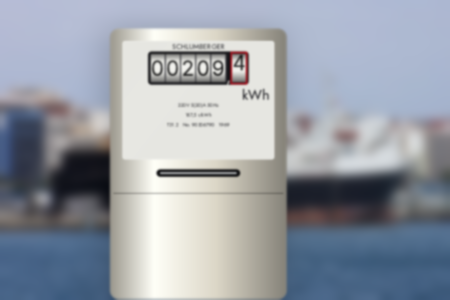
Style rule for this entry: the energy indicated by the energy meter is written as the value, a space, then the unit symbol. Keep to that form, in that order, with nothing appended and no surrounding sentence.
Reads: 209.4 kWh
